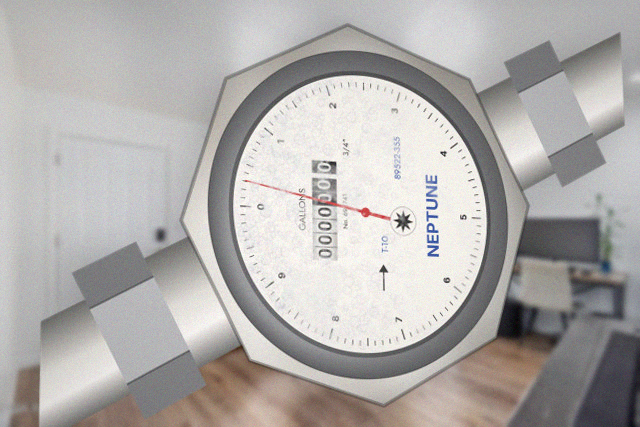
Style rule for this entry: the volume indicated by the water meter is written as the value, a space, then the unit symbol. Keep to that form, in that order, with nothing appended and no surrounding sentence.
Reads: 0.3 gal
